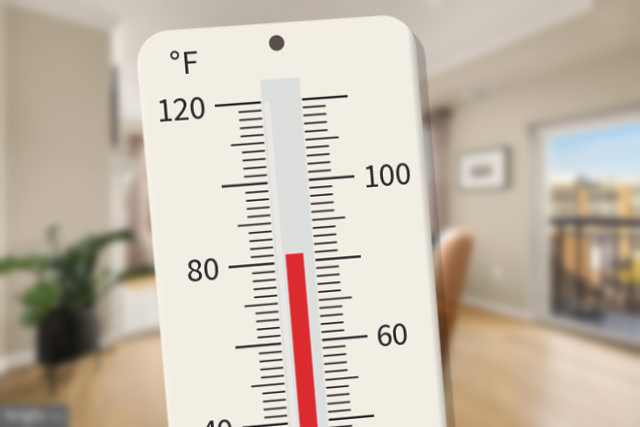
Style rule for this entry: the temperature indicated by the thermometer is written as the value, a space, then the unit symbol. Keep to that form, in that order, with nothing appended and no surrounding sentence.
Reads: 82 °F
